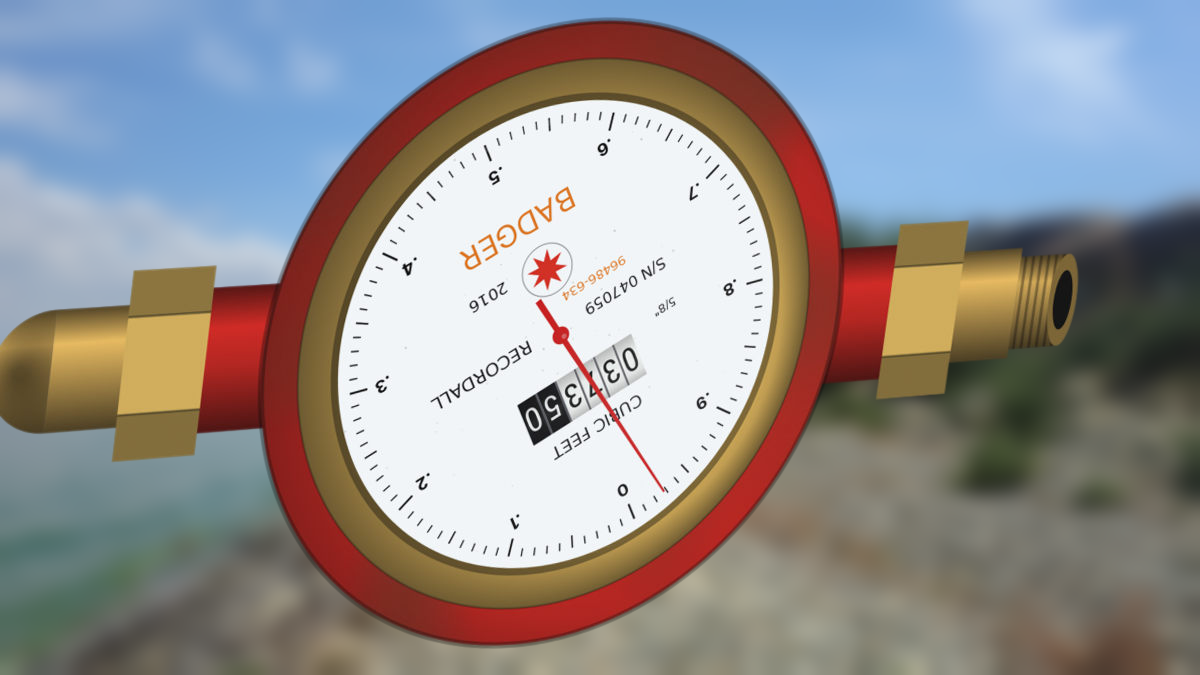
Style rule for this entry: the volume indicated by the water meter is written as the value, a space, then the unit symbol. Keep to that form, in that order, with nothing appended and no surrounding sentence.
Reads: 37349.97 ft³
